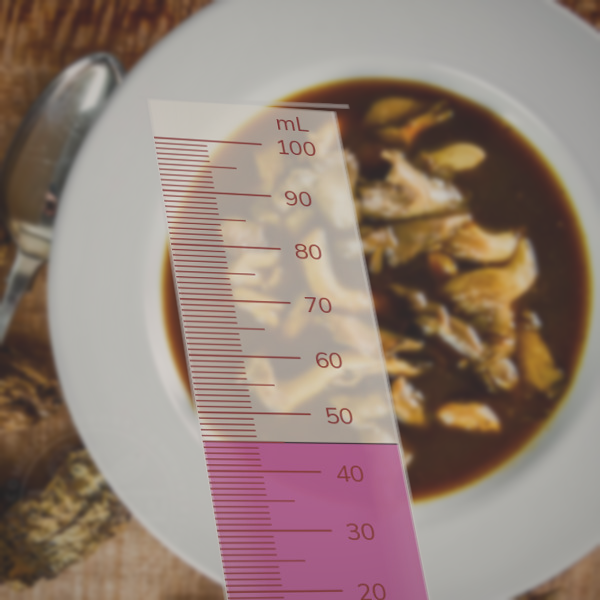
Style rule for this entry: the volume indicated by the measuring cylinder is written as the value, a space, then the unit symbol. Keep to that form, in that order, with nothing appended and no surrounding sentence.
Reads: 45 mL
